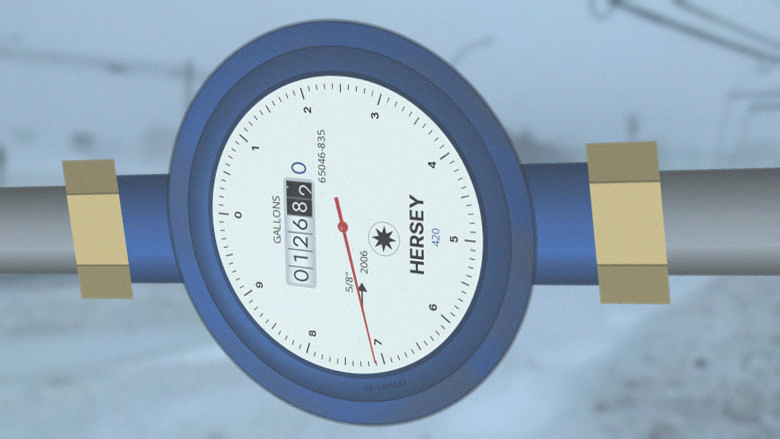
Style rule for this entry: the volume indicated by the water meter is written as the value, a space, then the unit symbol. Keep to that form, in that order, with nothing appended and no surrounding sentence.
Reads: 126817.1 gal
